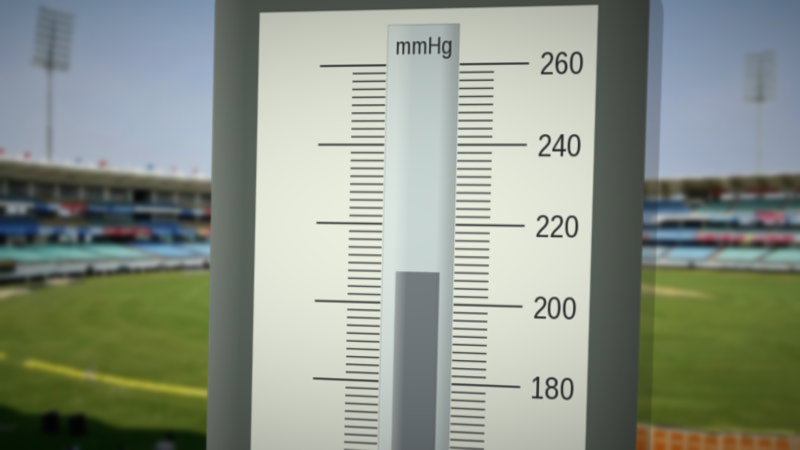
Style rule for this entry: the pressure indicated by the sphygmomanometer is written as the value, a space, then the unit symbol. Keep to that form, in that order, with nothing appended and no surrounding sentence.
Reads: 208 mmHg
